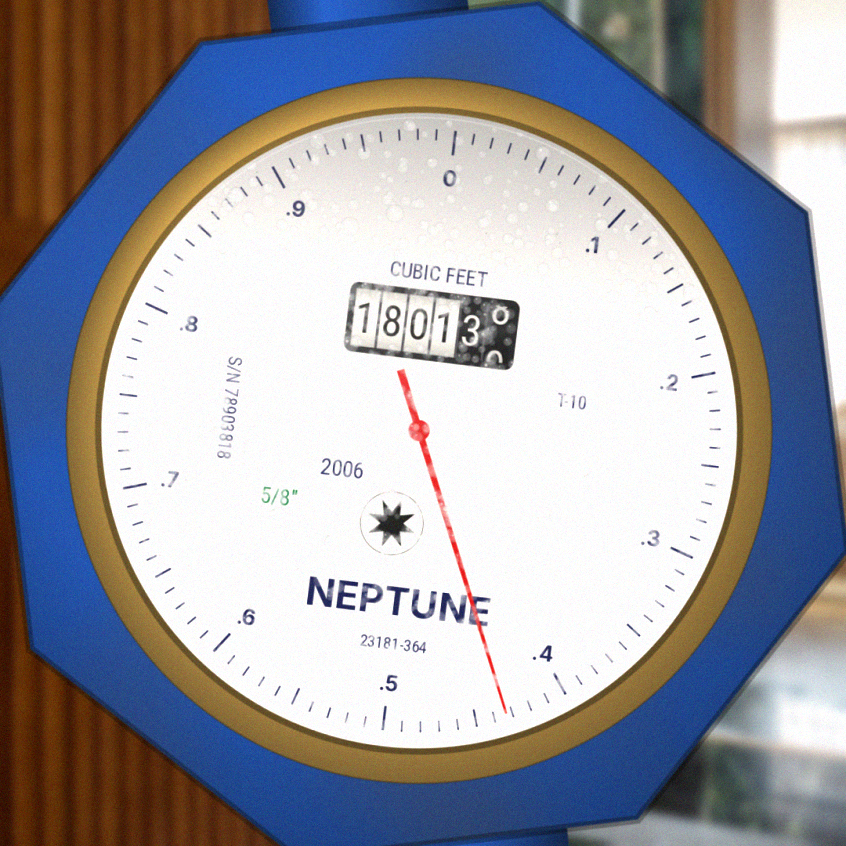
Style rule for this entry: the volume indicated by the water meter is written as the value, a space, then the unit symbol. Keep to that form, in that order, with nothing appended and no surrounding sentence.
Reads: 180138.43 ft³
